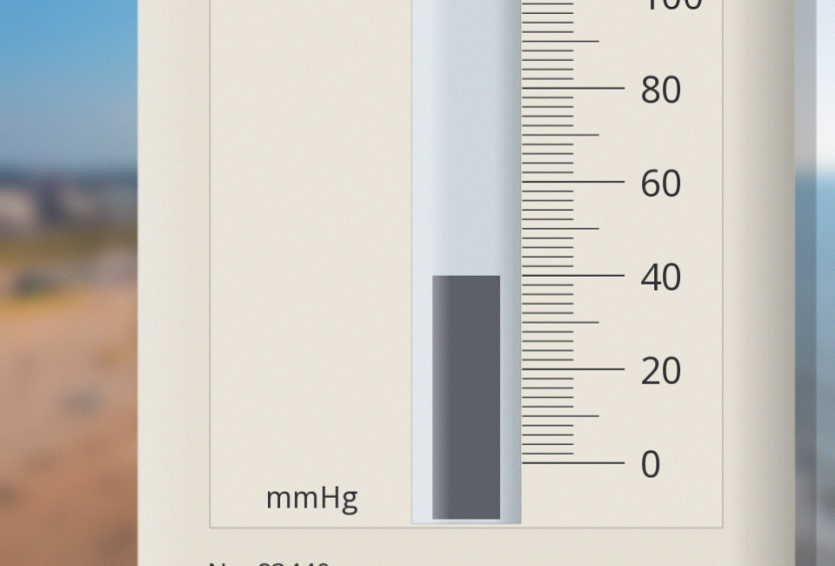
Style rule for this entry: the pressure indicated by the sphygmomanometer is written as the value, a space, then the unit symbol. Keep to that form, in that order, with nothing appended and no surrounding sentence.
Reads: 40 mmHg
